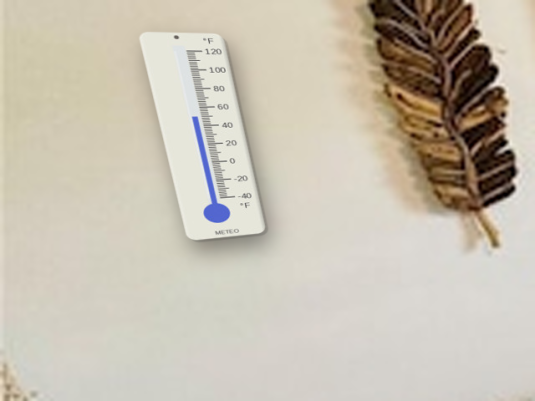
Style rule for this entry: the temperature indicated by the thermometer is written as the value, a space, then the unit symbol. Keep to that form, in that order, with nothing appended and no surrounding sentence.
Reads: 50 °F
